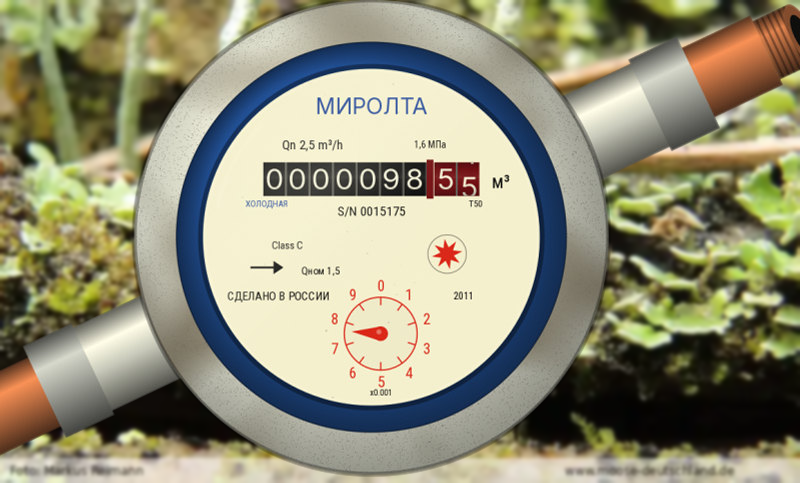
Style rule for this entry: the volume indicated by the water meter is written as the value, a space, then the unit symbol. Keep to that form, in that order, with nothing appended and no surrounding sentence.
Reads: 98.547 m³
